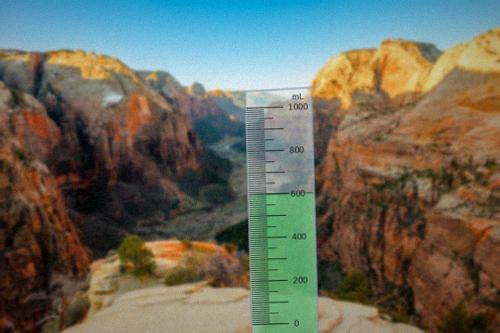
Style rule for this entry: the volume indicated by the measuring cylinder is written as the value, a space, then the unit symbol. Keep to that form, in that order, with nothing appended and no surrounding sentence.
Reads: 600 mL
